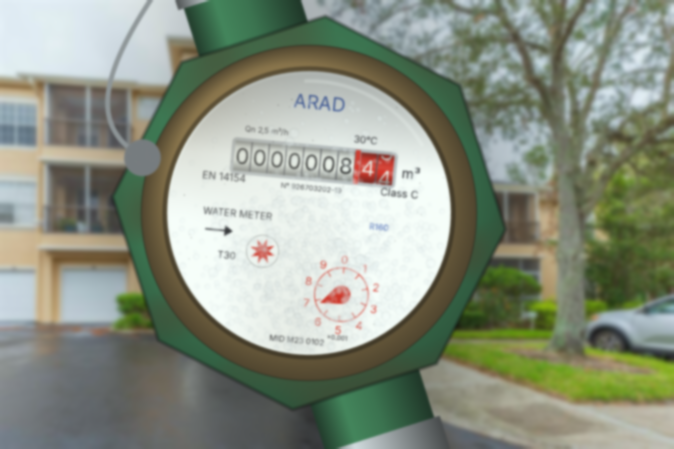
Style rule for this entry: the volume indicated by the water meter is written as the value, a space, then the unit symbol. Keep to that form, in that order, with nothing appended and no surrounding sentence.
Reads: 8.436 m³
